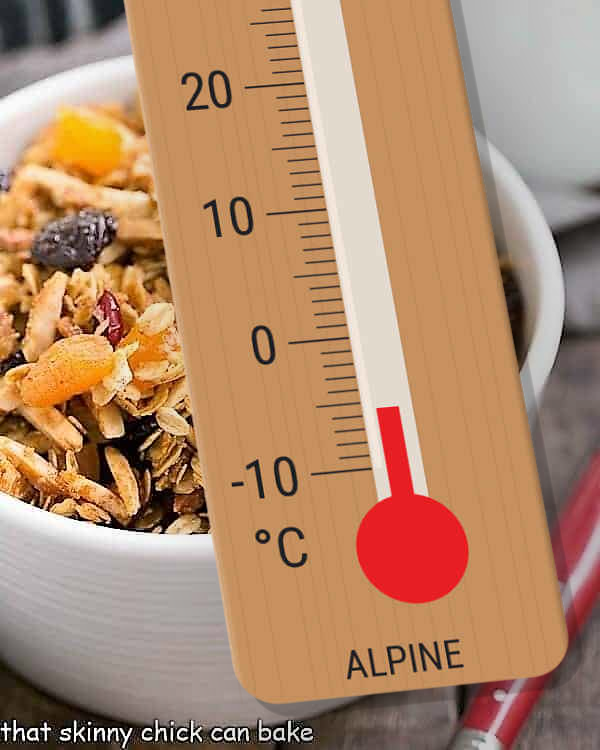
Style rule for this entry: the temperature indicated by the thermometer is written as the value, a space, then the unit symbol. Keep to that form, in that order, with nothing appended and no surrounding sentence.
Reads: -5.5 °C
